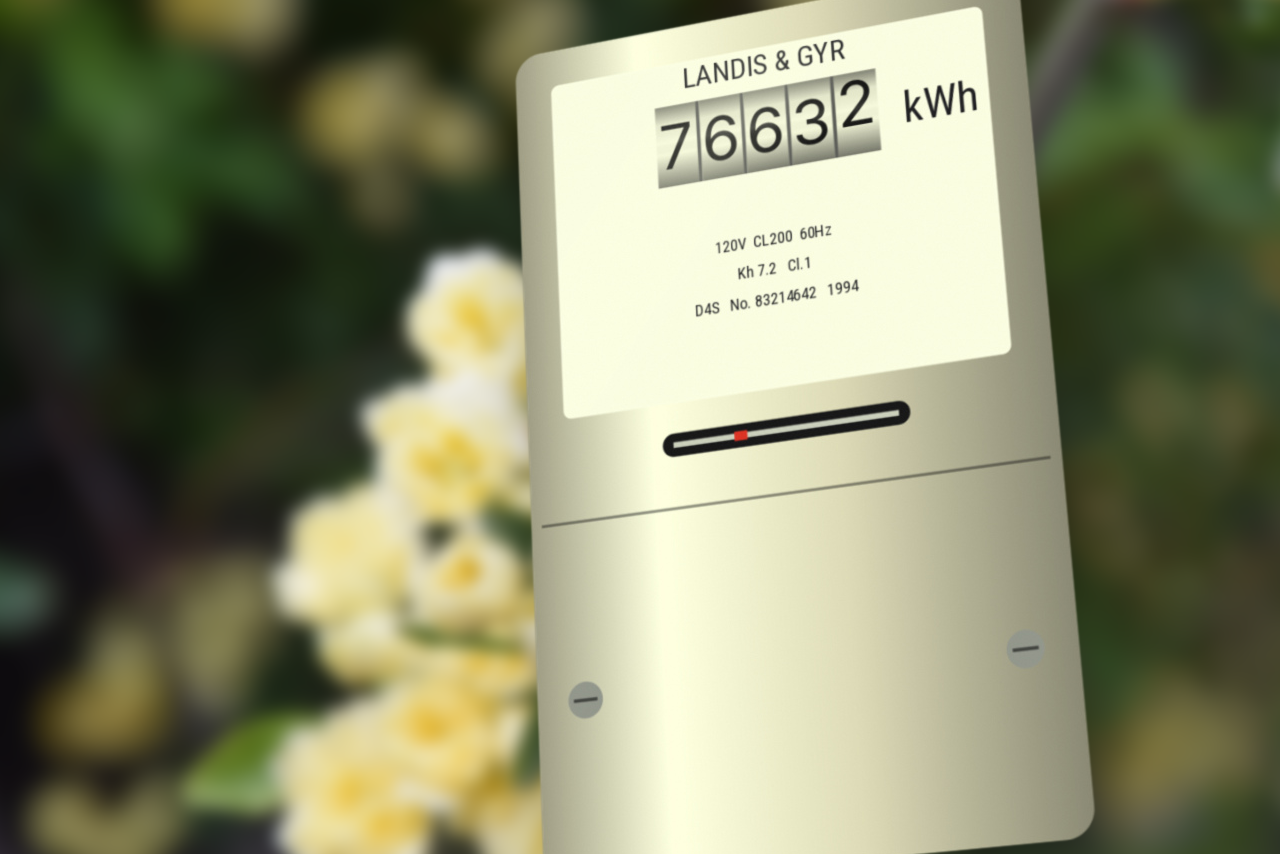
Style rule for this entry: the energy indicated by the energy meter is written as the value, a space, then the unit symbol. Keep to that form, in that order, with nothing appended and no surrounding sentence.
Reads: 76632 kWh
